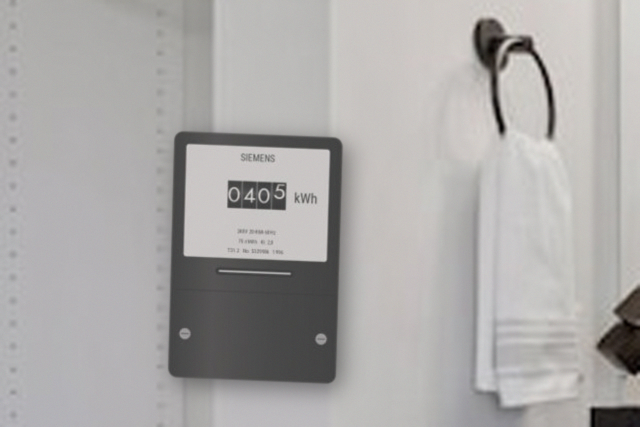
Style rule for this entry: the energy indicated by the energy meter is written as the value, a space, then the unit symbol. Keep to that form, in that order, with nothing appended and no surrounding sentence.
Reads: 405 kWh
